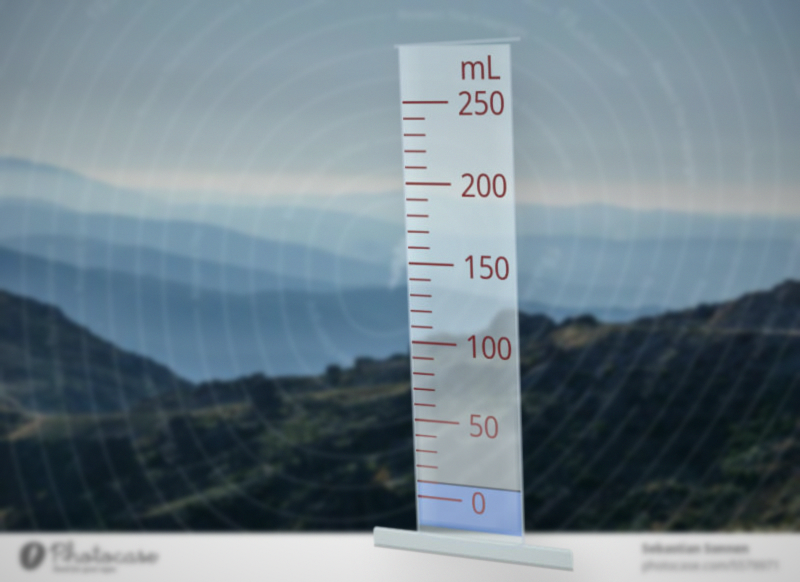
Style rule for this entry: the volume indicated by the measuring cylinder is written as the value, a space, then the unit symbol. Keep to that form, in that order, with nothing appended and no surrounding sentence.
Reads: 10 mL
